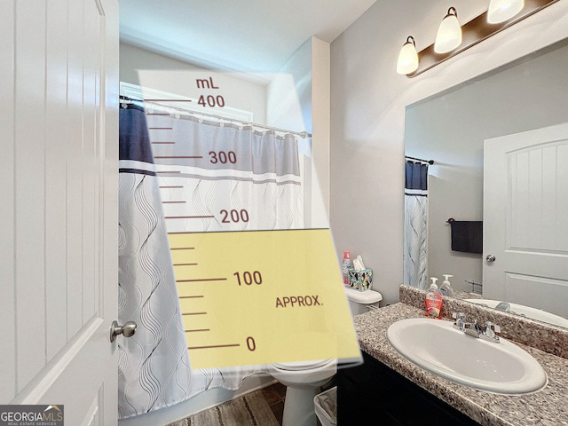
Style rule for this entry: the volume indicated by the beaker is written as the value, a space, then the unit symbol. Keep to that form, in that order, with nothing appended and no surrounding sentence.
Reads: 175 mL
